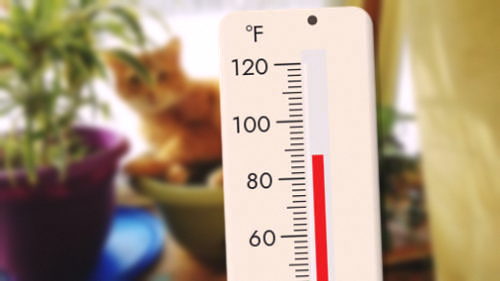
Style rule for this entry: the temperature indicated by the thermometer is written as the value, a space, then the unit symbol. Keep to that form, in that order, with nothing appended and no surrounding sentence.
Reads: 88 °F
